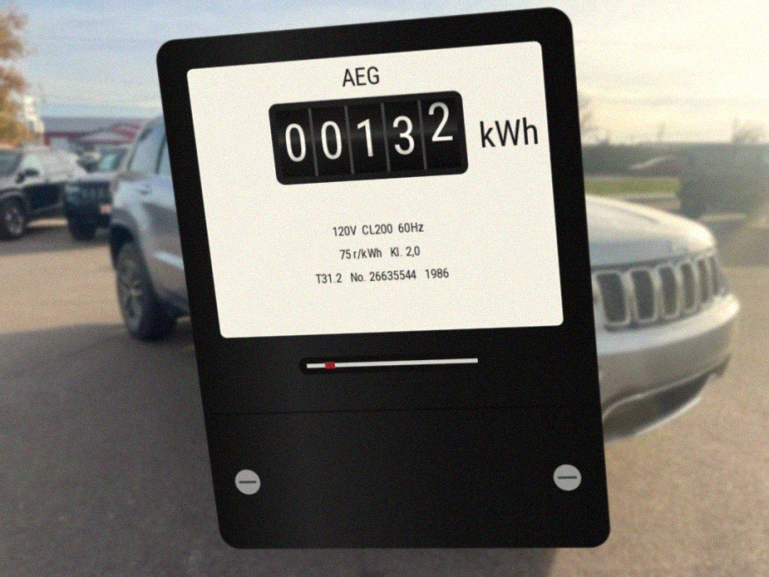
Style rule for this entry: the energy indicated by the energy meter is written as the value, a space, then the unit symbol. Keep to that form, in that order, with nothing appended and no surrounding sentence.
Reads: 132 kWh
